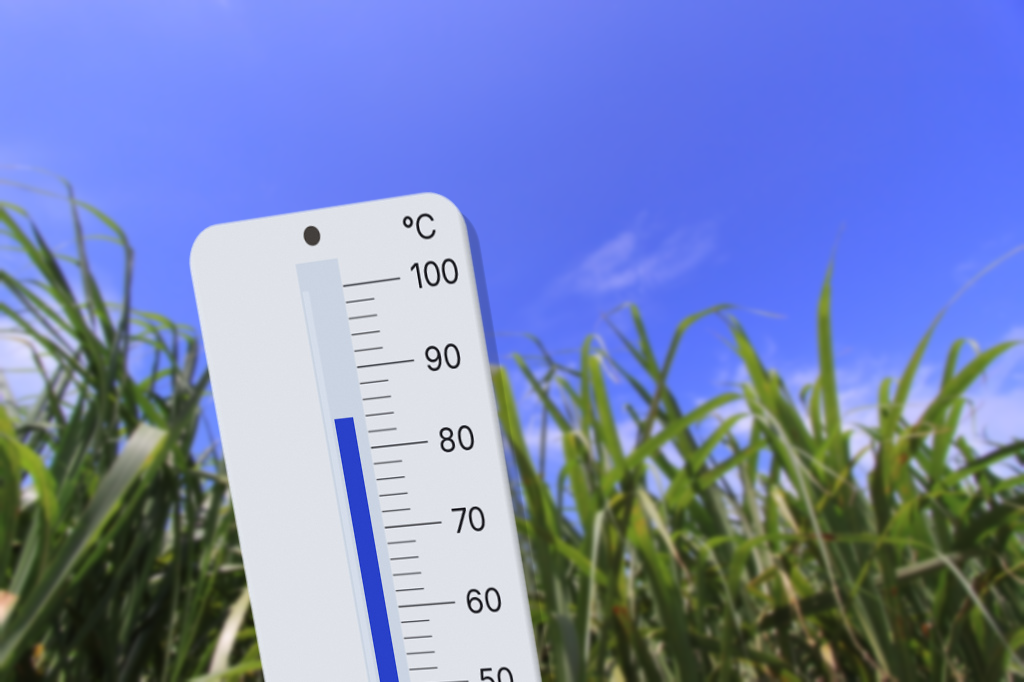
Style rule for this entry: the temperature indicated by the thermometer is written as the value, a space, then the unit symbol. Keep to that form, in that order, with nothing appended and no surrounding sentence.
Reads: 84 °C
